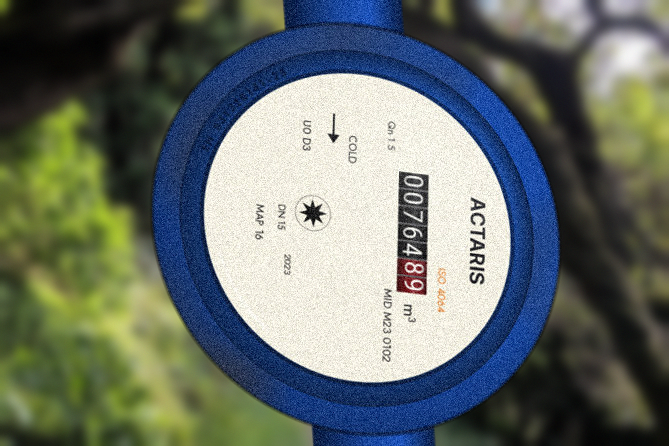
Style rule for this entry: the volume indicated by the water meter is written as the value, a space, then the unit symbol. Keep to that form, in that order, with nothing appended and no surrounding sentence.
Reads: 764.89 m³
